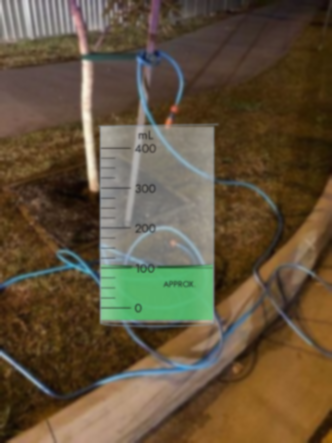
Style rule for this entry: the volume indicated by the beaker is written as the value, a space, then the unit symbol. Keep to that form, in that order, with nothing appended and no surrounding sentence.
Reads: 100 mL
